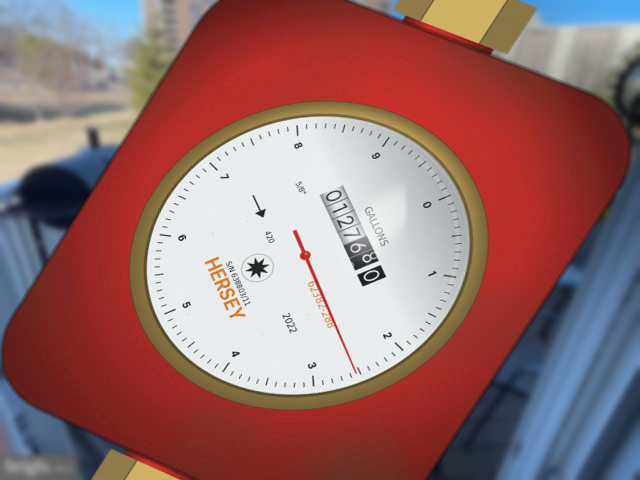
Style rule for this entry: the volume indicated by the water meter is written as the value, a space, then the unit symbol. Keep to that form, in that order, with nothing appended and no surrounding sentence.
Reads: 127682.5 gal
